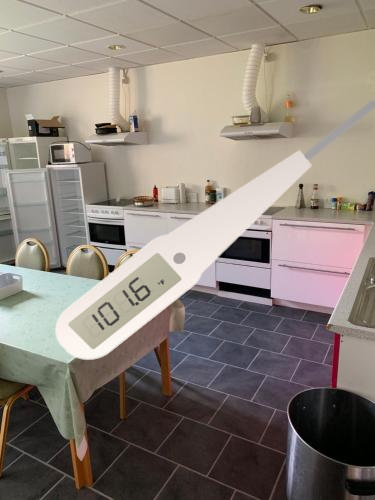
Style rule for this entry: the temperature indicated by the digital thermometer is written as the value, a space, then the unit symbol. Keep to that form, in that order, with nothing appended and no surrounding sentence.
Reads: 101.6 °F
